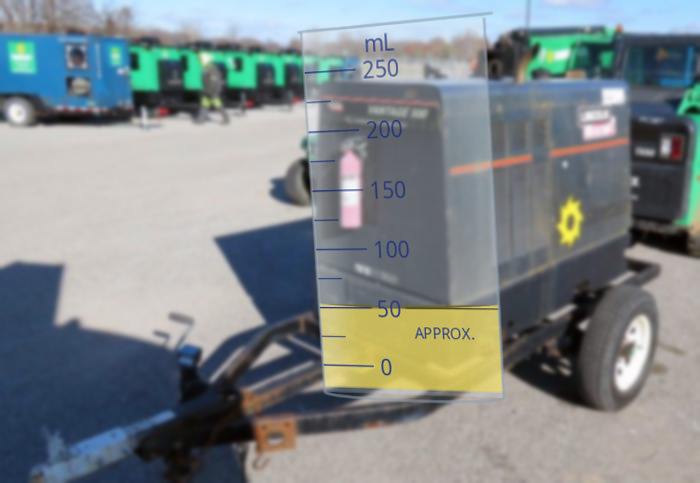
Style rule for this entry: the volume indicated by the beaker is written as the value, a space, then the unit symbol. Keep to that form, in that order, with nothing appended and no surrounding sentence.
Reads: 50 mL
